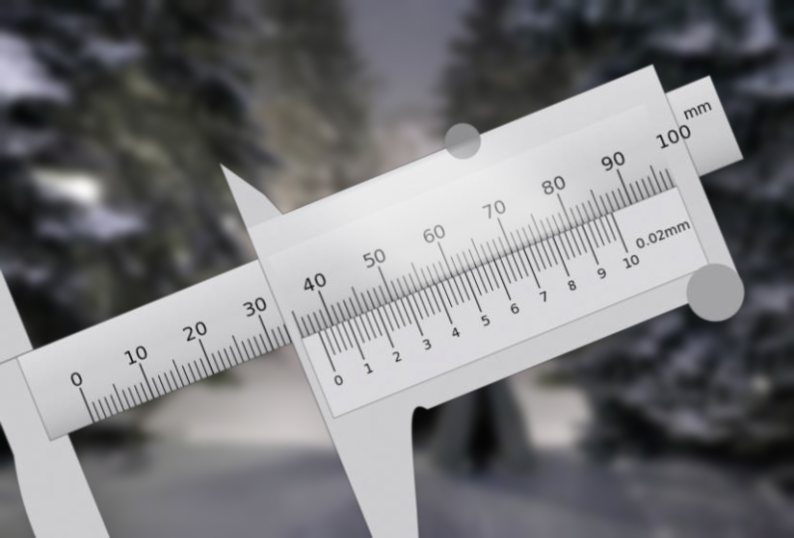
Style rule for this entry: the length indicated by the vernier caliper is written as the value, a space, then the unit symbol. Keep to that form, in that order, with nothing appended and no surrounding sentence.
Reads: 37.6 mm
